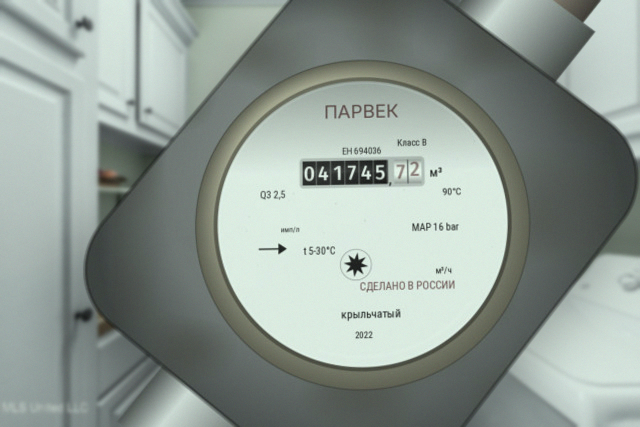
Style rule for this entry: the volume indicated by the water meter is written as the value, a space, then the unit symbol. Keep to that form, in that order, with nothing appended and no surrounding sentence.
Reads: 41745.72 m³
